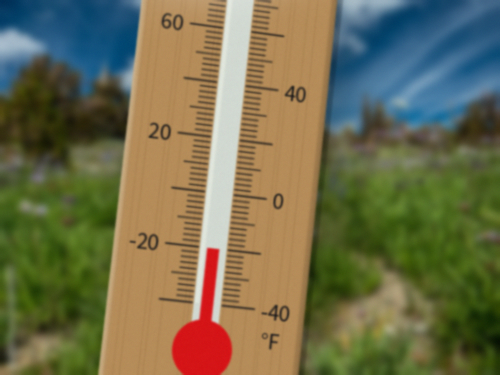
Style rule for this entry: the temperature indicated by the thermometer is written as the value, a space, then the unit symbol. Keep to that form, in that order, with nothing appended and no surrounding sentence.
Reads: -20 °F
